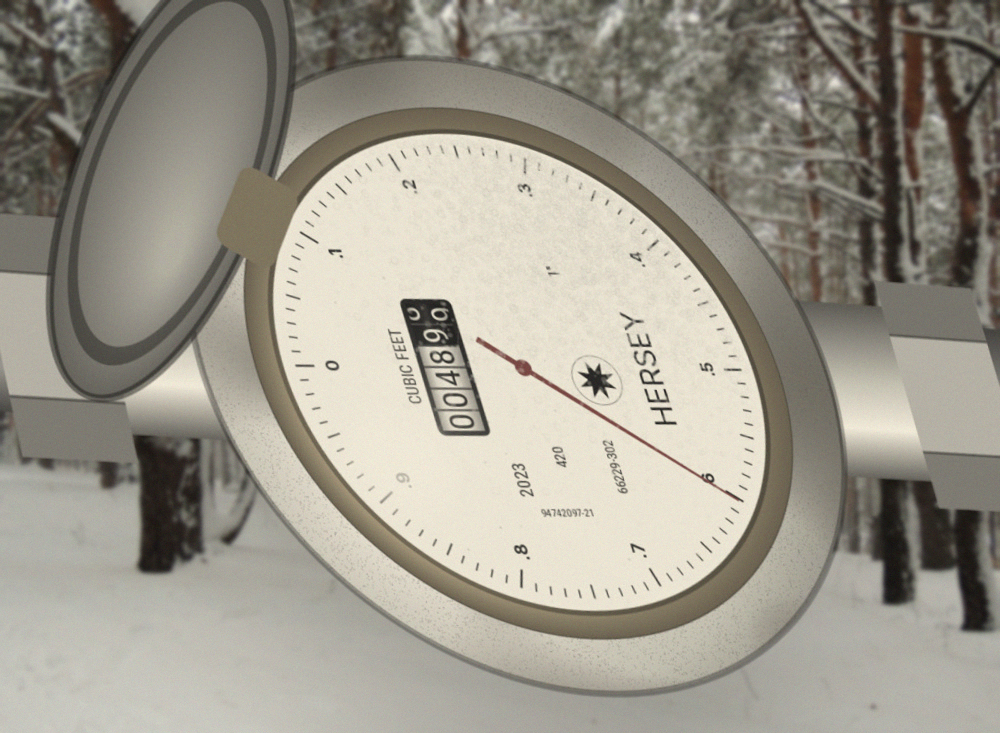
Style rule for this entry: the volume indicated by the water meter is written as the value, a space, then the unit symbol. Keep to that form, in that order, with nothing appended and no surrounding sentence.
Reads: 4898.60 ft³
